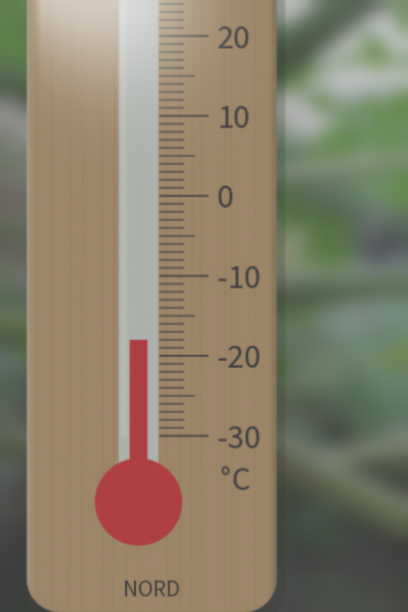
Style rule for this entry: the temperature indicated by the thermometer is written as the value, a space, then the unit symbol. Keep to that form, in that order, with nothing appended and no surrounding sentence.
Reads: -18 °C
